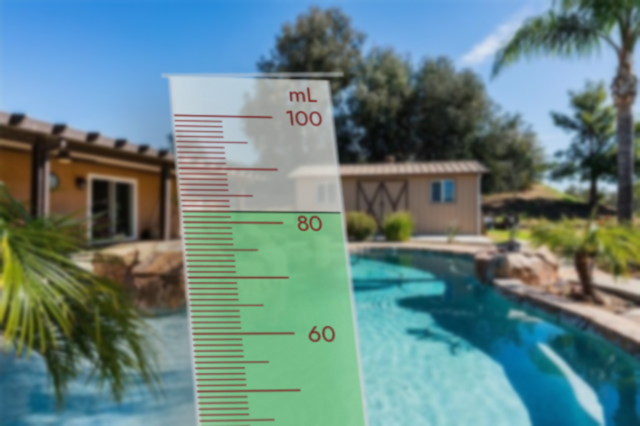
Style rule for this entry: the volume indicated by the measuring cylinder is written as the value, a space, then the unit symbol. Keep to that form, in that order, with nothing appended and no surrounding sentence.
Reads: 82 mL
